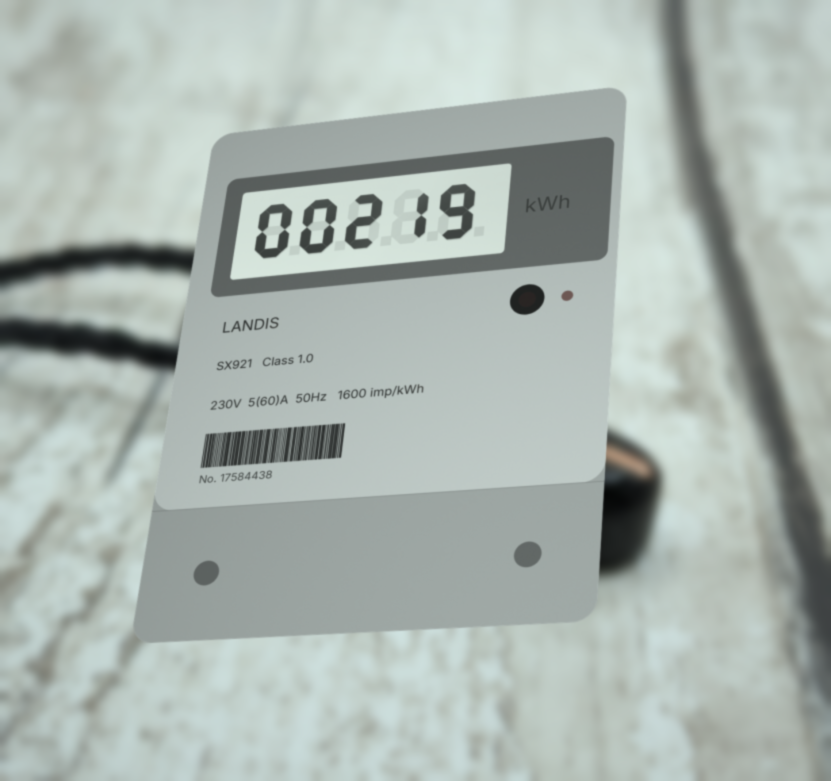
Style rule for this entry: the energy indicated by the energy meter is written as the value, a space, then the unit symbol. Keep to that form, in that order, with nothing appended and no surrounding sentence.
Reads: 219 kWh
